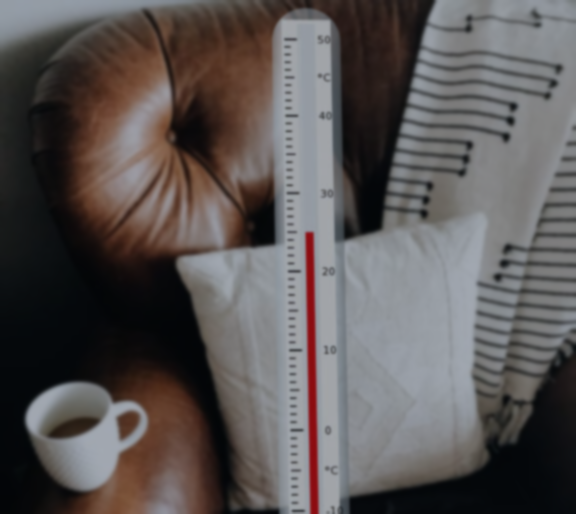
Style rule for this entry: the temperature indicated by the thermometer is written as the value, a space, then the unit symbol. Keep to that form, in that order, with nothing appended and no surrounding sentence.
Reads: 25 °C
